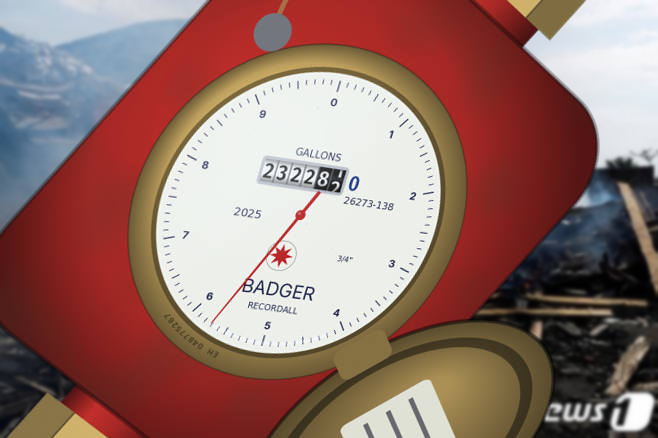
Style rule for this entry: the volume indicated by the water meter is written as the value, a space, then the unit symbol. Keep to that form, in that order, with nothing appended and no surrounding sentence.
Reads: 2322815.7 gal
